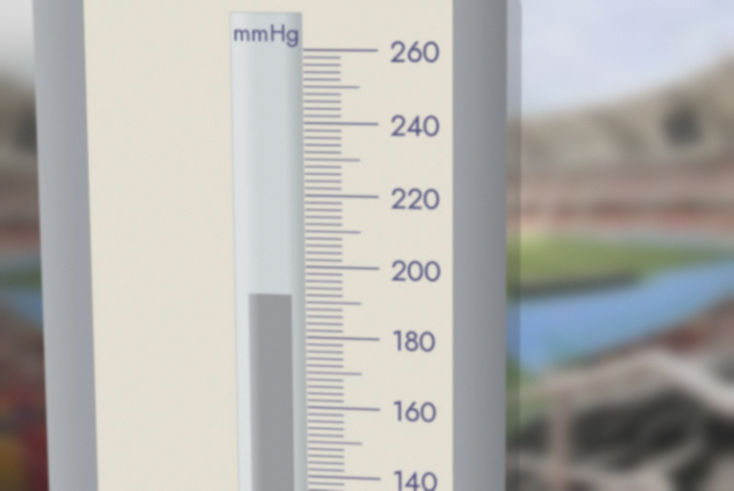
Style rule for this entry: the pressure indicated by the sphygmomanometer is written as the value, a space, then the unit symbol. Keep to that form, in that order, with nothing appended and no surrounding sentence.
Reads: 192 mmHg
